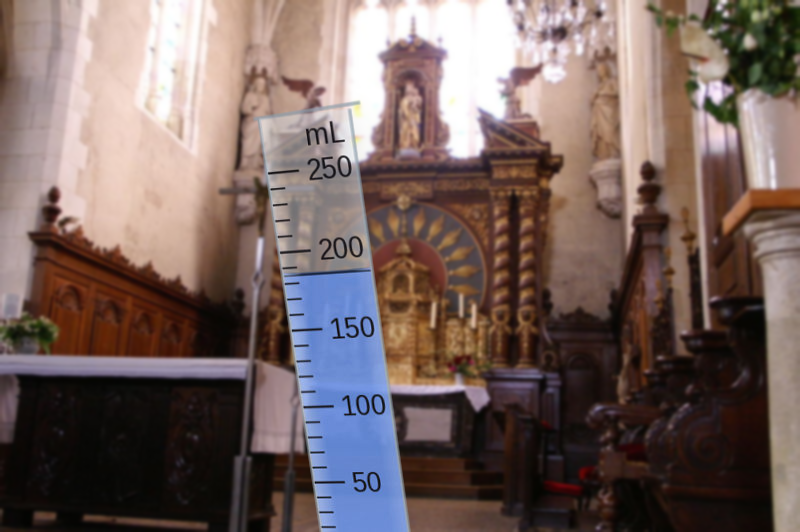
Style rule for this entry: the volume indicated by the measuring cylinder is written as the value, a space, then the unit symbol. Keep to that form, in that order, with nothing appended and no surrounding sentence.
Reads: 185 mL
